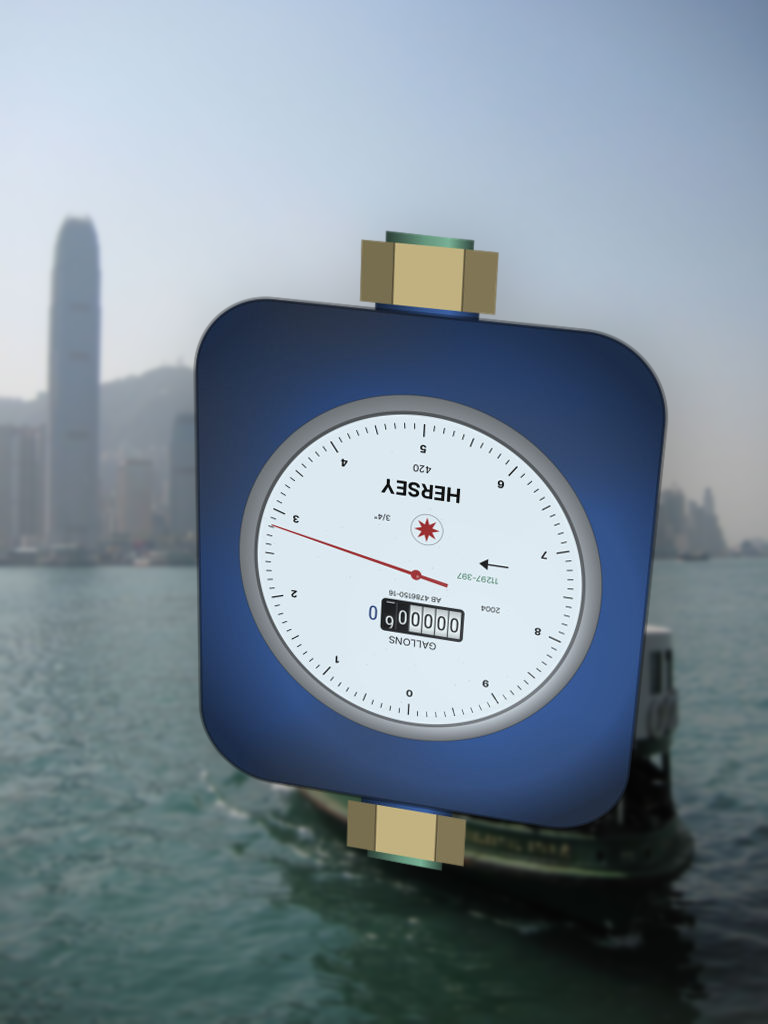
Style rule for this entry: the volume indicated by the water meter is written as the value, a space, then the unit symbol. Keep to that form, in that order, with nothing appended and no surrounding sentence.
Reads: 62.8 gal
